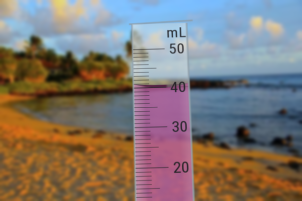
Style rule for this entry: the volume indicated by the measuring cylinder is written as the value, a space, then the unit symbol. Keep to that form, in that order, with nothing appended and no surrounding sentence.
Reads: 40 mL
